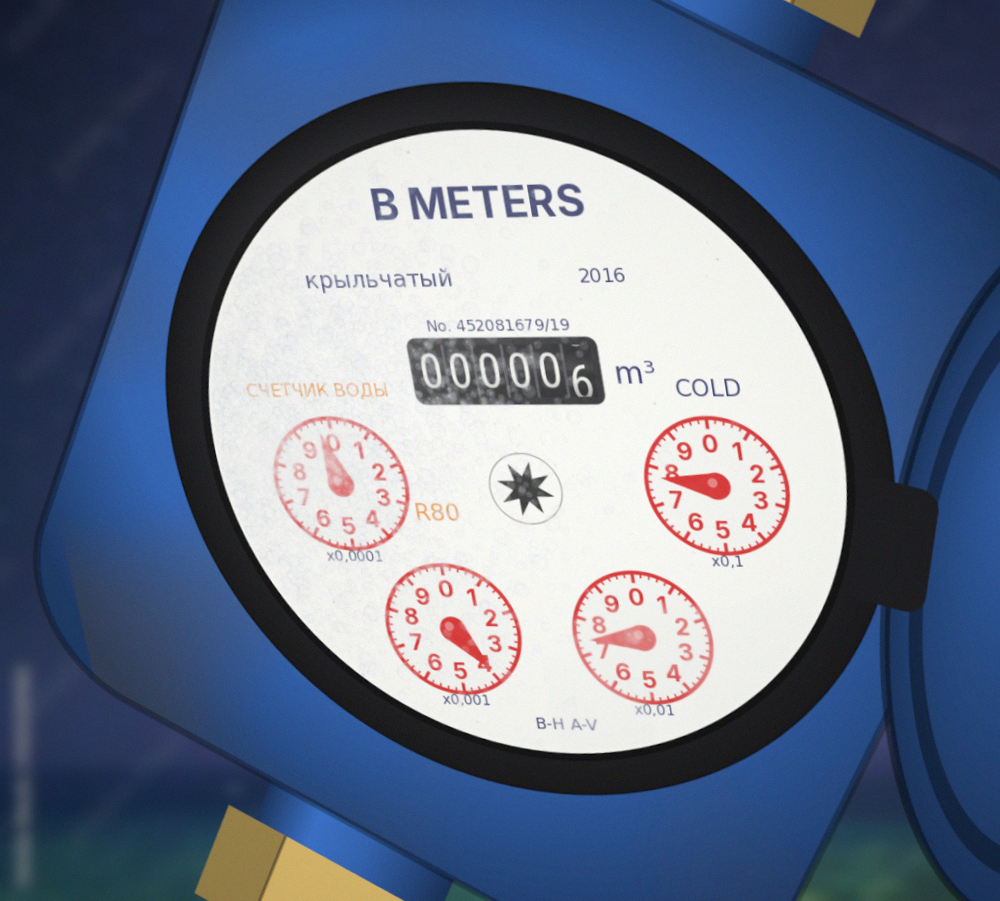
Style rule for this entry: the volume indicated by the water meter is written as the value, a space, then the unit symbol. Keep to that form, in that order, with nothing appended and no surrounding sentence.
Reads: 5.7739 m³
